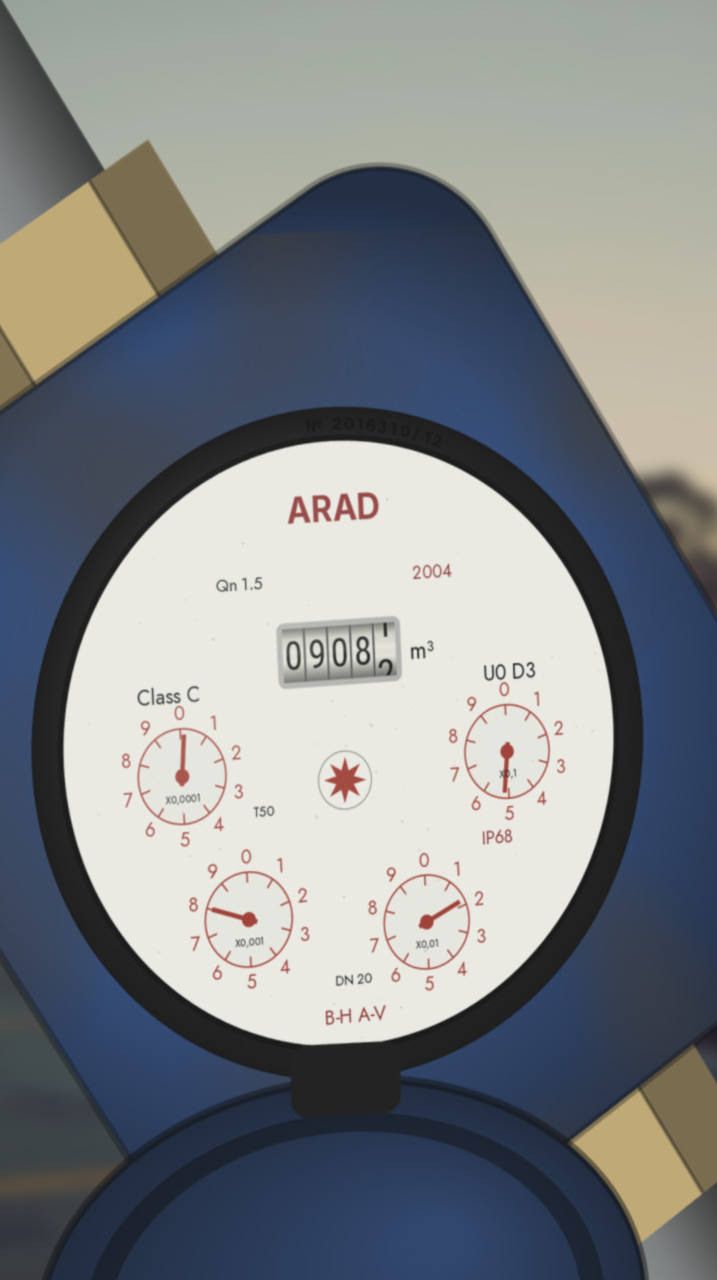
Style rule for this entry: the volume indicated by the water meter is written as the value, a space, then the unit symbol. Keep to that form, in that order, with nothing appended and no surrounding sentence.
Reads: 9081.5180 m³
